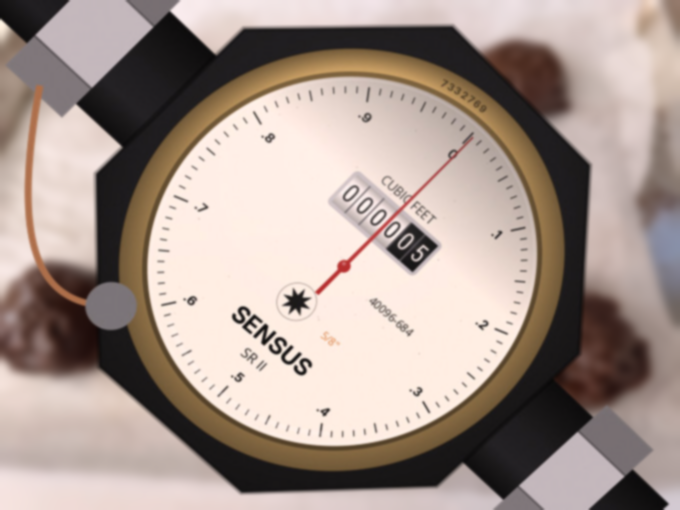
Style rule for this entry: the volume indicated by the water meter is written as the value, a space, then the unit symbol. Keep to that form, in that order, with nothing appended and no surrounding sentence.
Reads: 5.00 ft³
